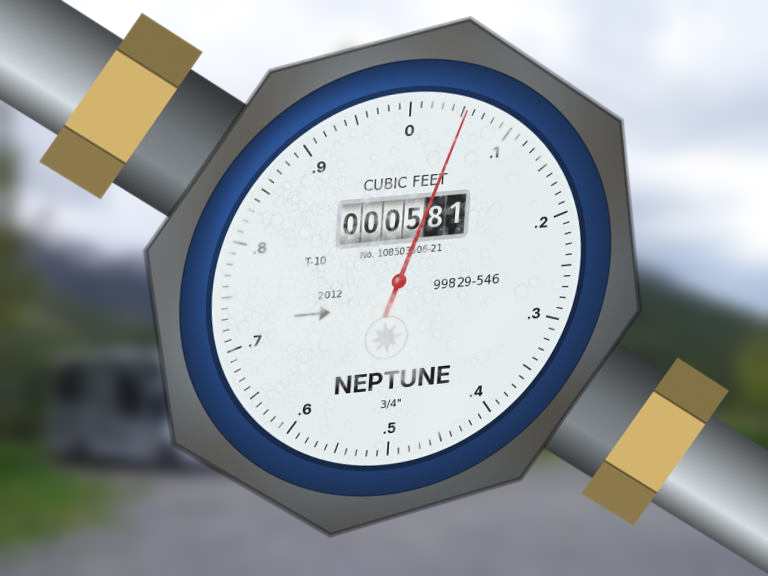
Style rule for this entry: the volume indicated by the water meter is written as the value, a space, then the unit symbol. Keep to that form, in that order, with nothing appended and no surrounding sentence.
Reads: 581.05 ft³
